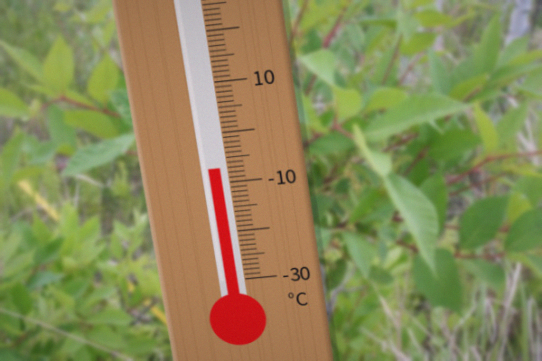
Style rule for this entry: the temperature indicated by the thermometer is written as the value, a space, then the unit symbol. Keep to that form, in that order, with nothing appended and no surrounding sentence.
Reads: -7 °C
